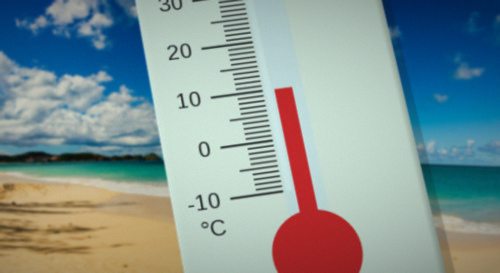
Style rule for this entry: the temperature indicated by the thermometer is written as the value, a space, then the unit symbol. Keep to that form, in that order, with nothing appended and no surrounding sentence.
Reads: 10 °C
